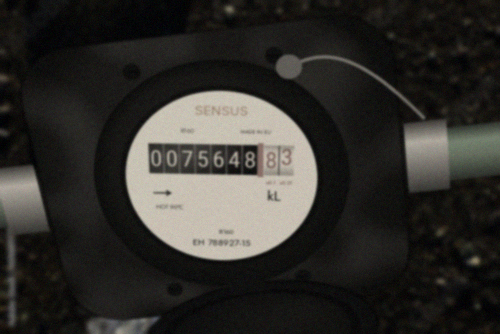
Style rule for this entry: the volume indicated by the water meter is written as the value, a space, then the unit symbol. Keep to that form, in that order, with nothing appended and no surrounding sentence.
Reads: 75648.83 kL
